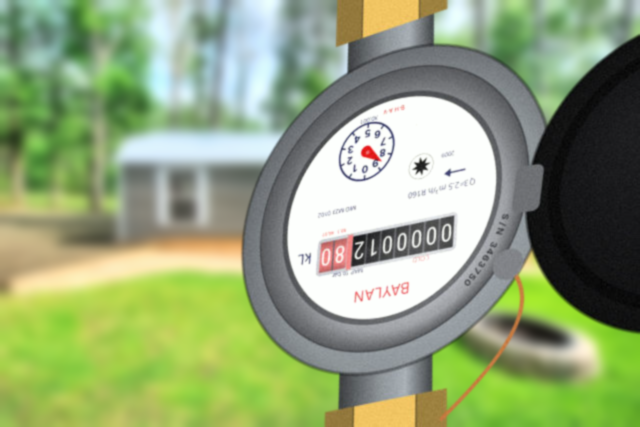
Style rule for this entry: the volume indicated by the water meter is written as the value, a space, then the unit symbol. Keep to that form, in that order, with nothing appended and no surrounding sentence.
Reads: 12.808 kL
